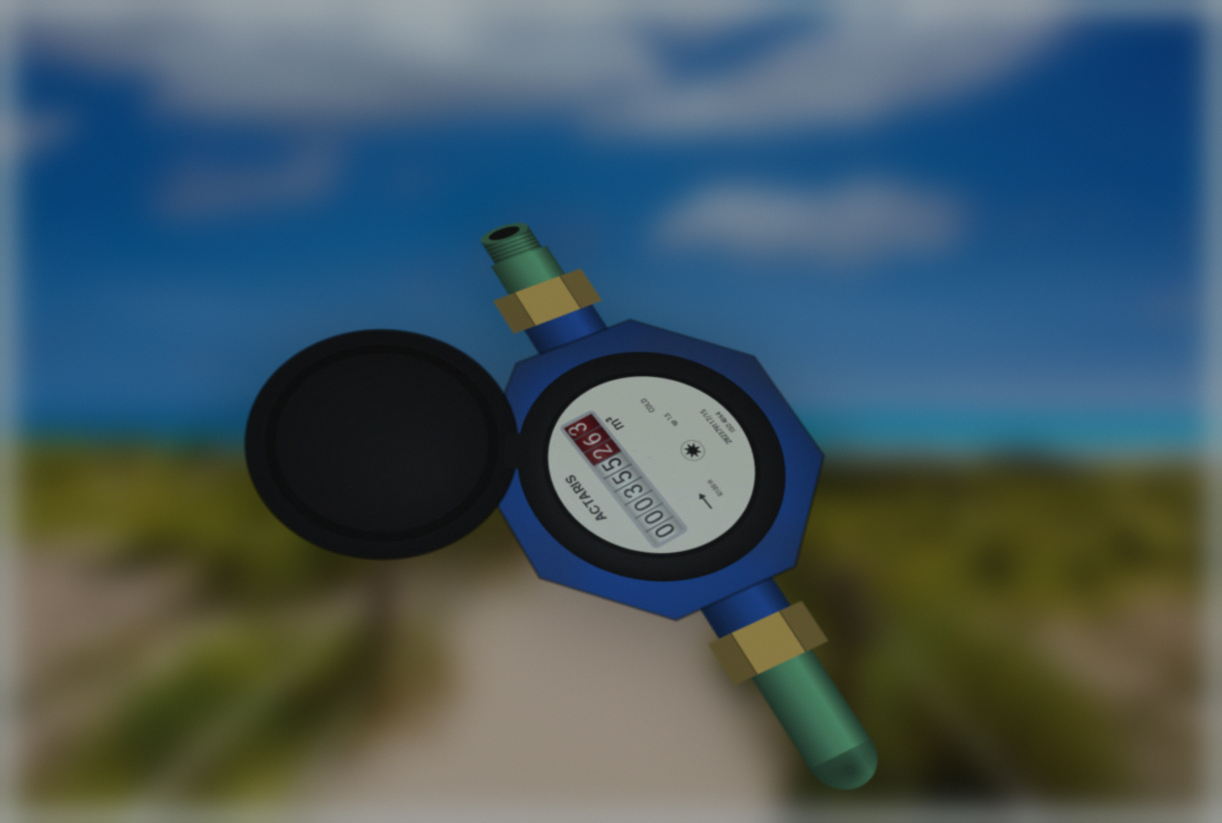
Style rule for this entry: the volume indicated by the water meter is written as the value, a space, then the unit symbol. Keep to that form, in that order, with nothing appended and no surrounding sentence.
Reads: 355.263 m³
